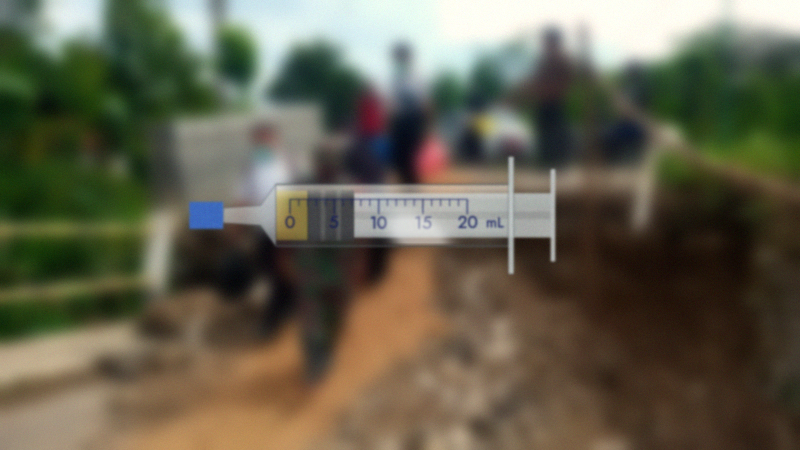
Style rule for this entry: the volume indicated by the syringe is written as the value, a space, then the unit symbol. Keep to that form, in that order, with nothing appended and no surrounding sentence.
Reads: 2 mL
